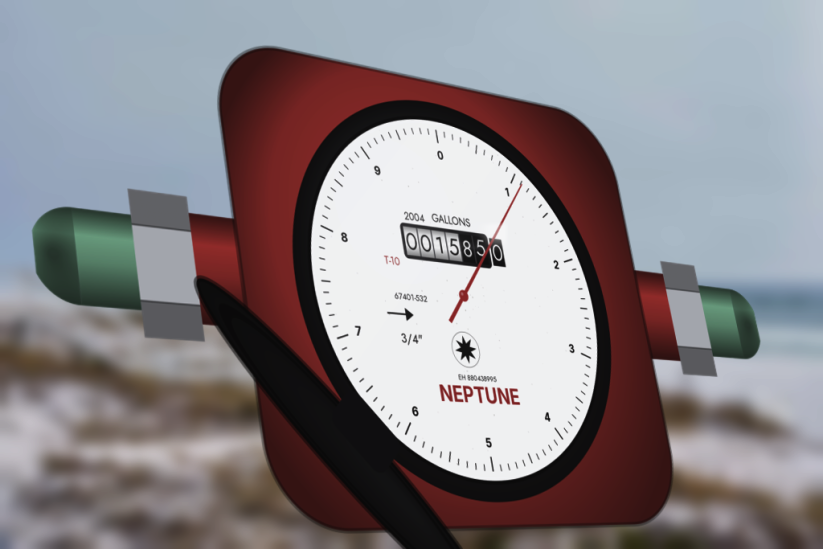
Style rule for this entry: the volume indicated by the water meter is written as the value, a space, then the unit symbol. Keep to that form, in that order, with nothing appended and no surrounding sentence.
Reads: 15851.1 gal
